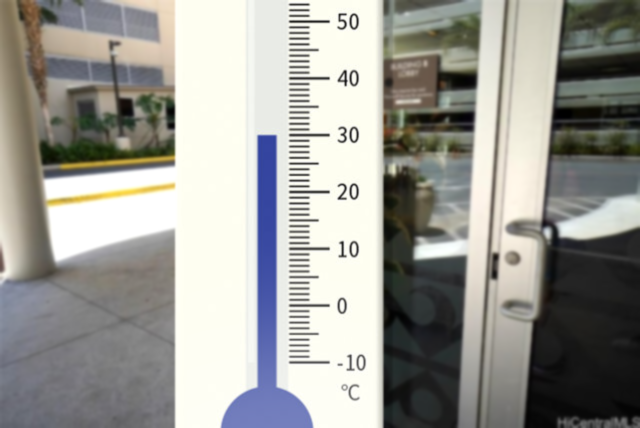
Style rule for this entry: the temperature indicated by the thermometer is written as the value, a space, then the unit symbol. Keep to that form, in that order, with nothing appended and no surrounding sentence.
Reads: 30 °C
